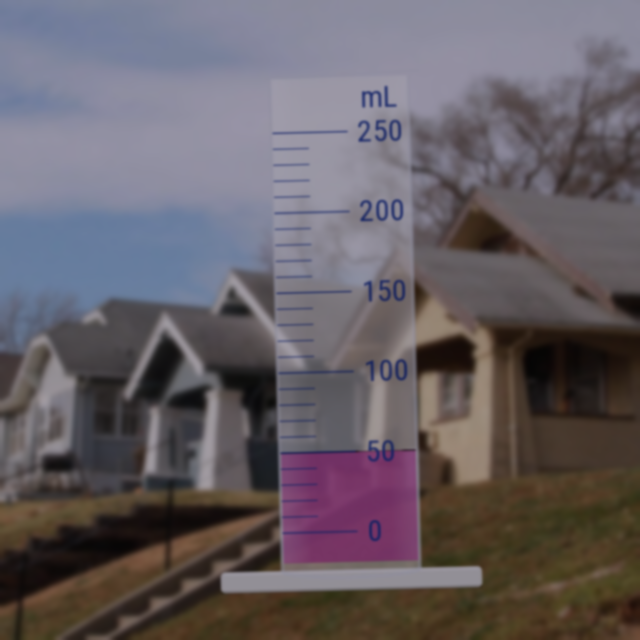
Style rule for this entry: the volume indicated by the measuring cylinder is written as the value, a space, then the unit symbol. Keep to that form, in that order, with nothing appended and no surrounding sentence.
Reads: 50 mL
